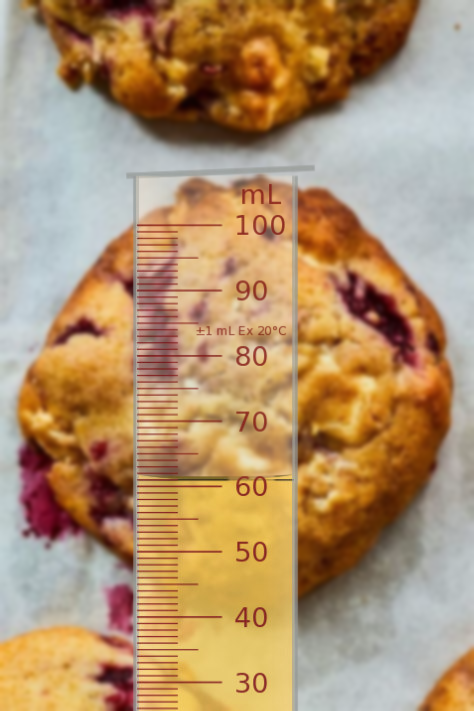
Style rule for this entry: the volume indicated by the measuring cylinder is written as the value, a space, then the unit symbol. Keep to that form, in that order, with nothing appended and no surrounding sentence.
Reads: 61 mL
